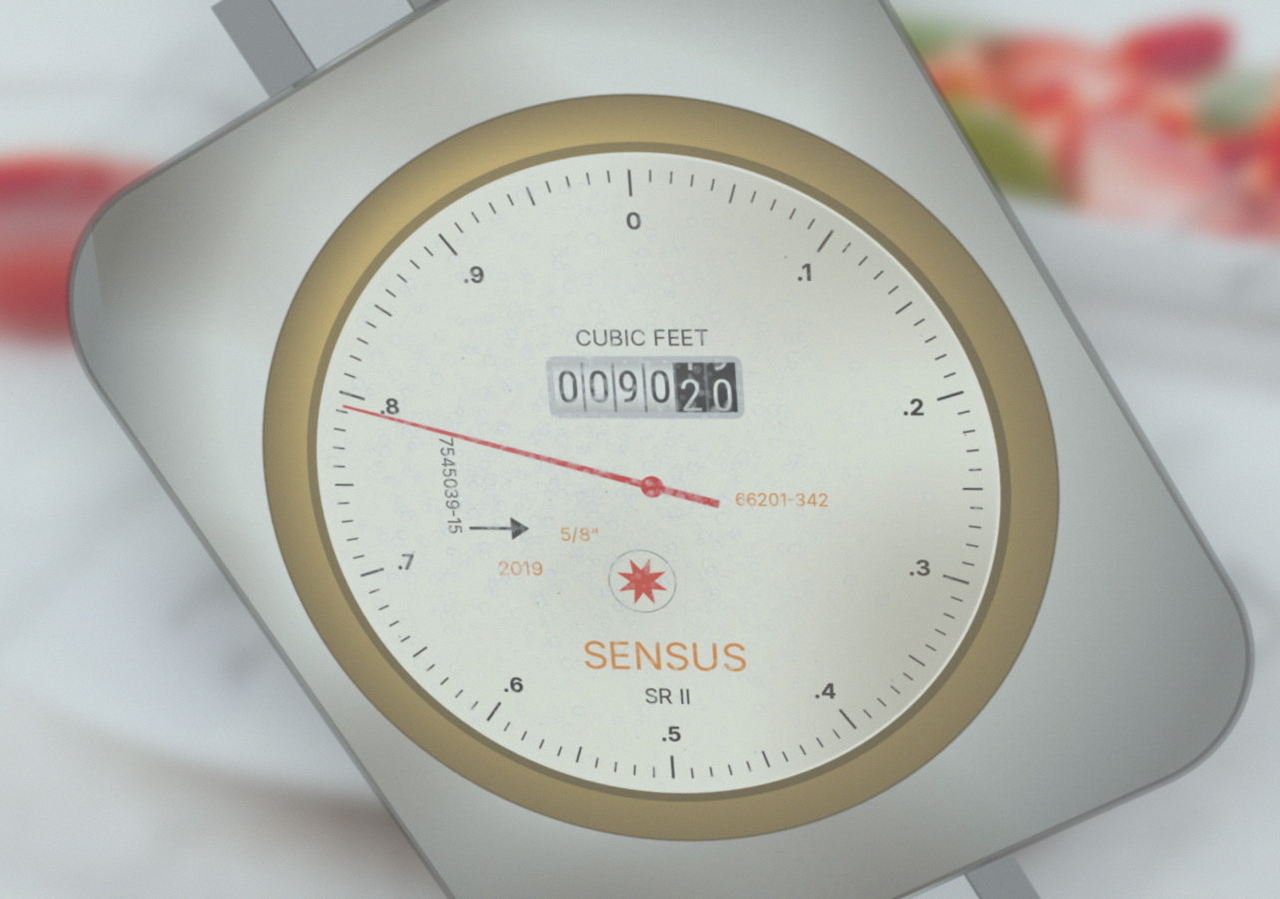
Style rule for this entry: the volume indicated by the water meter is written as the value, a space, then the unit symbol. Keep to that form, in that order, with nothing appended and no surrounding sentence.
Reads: 9019.79 ft³
